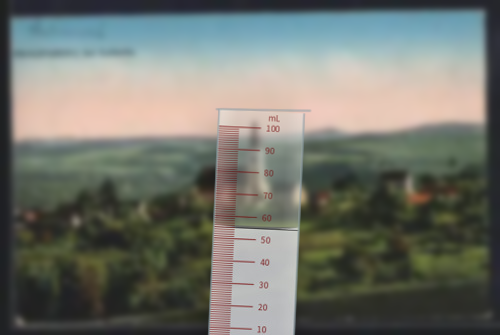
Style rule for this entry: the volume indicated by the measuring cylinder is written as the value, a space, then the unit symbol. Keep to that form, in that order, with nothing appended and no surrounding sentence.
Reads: 55 mL
